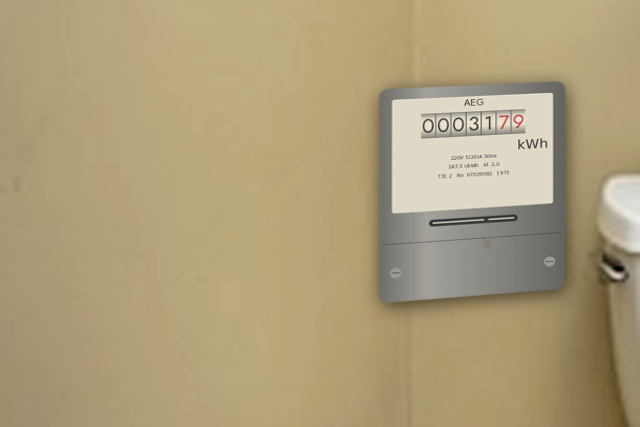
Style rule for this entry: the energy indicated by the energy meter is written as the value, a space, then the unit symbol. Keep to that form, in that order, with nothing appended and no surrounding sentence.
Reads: 31.79 kWh
